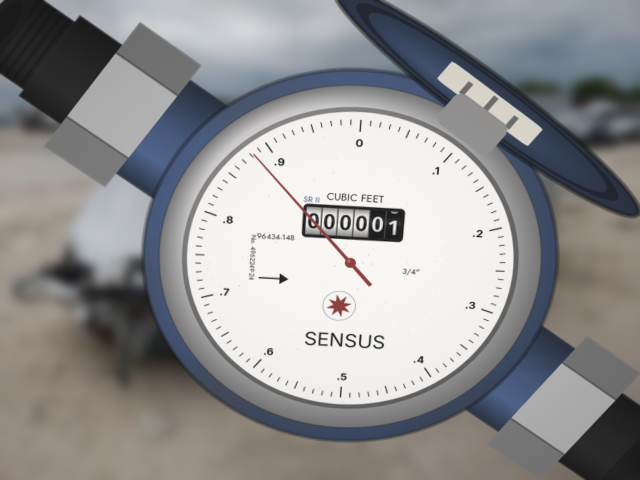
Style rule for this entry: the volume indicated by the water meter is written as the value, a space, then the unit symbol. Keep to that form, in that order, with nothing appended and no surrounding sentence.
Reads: 0.88 ft³
